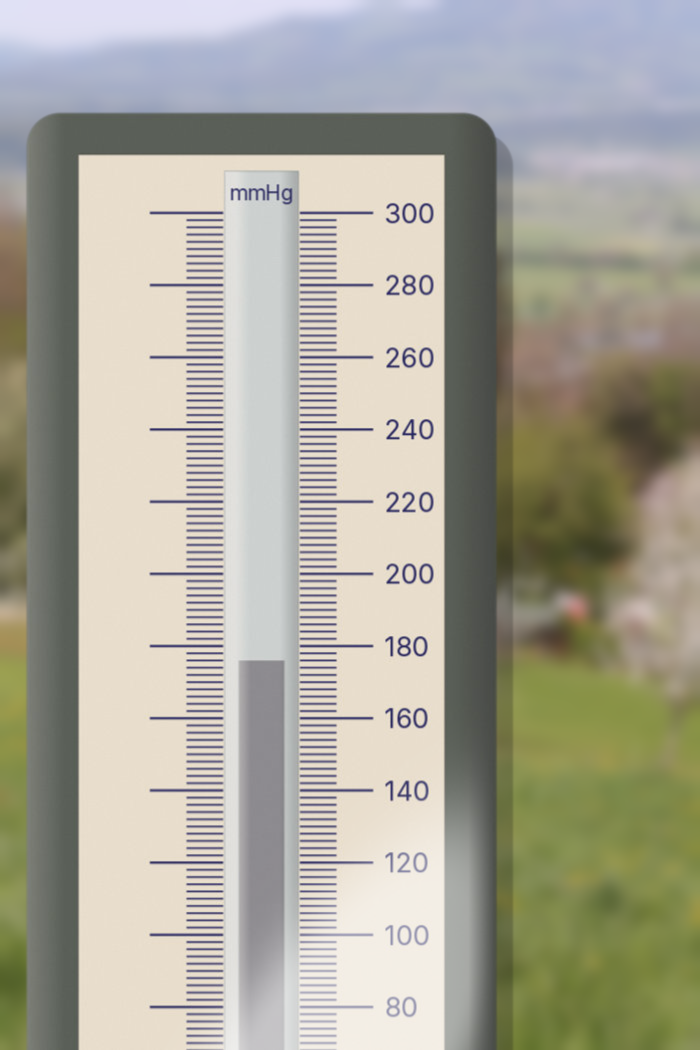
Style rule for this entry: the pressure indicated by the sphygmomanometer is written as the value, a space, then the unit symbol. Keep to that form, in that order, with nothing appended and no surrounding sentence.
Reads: 176 mmHg
